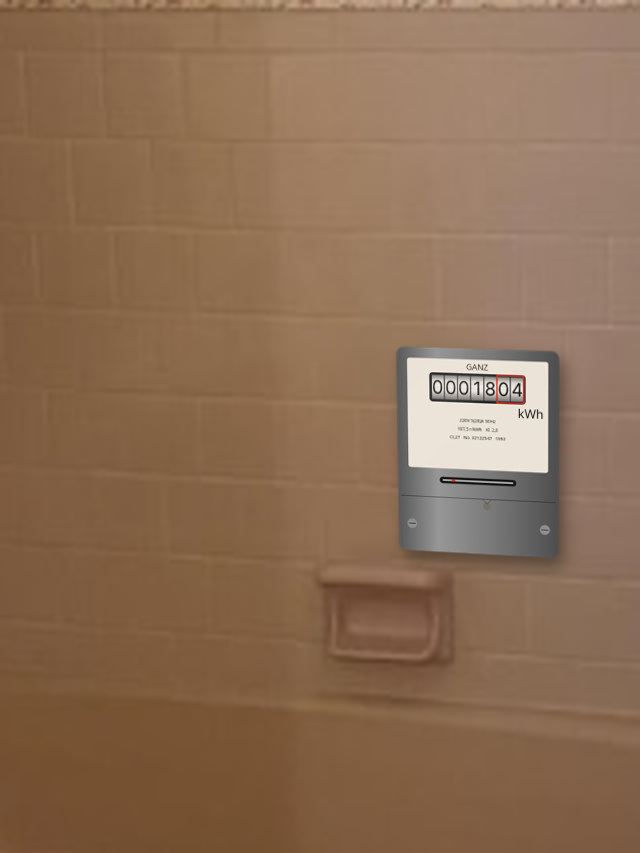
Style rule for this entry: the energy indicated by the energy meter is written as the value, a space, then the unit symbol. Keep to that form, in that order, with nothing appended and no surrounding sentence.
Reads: 18.04 kWh
